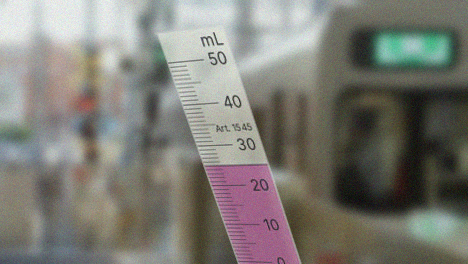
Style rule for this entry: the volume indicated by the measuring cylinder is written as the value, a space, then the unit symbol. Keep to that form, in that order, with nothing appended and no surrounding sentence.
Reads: 25 mL
